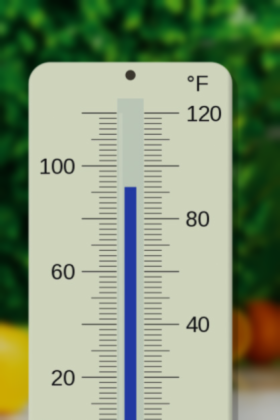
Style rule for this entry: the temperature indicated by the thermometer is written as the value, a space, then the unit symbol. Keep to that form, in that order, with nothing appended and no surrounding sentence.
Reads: 92 °F
